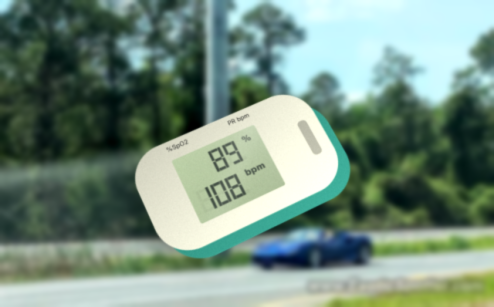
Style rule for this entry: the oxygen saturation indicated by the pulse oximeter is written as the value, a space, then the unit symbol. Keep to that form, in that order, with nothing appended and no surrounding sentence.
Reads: 89 %
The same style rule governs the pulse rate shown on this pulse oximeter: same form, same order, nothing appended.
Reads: 108 bpm
